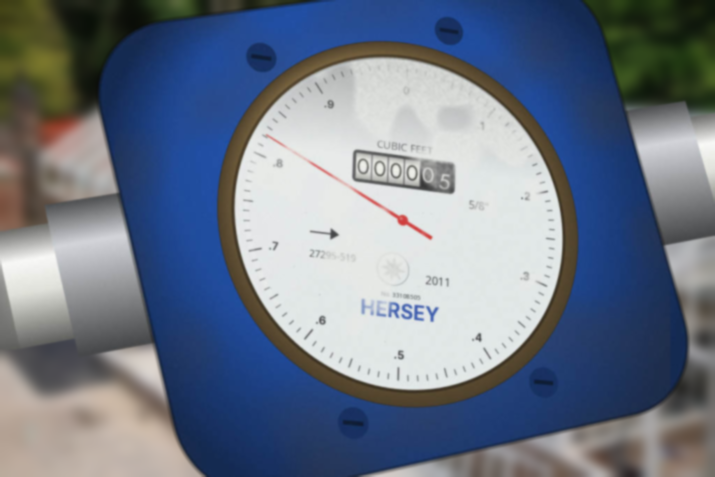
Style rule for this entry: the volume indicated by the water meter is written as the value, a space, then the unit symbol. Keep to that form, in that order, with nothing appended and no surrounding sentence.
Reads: 4.82 ft³
